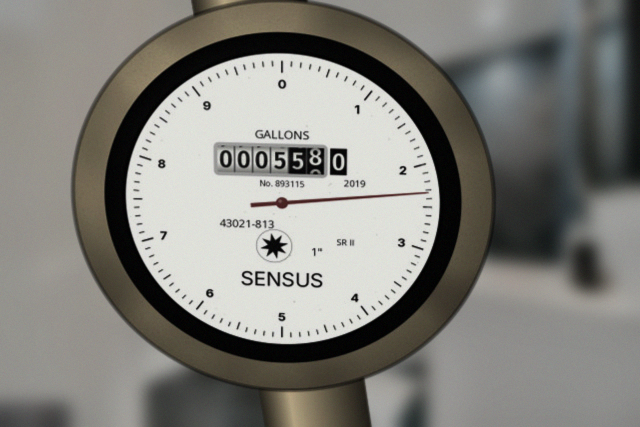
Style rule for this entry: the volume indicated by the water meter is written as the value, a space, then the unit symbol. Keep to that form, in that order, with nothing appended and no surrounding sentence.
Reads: 5582.3 gal
